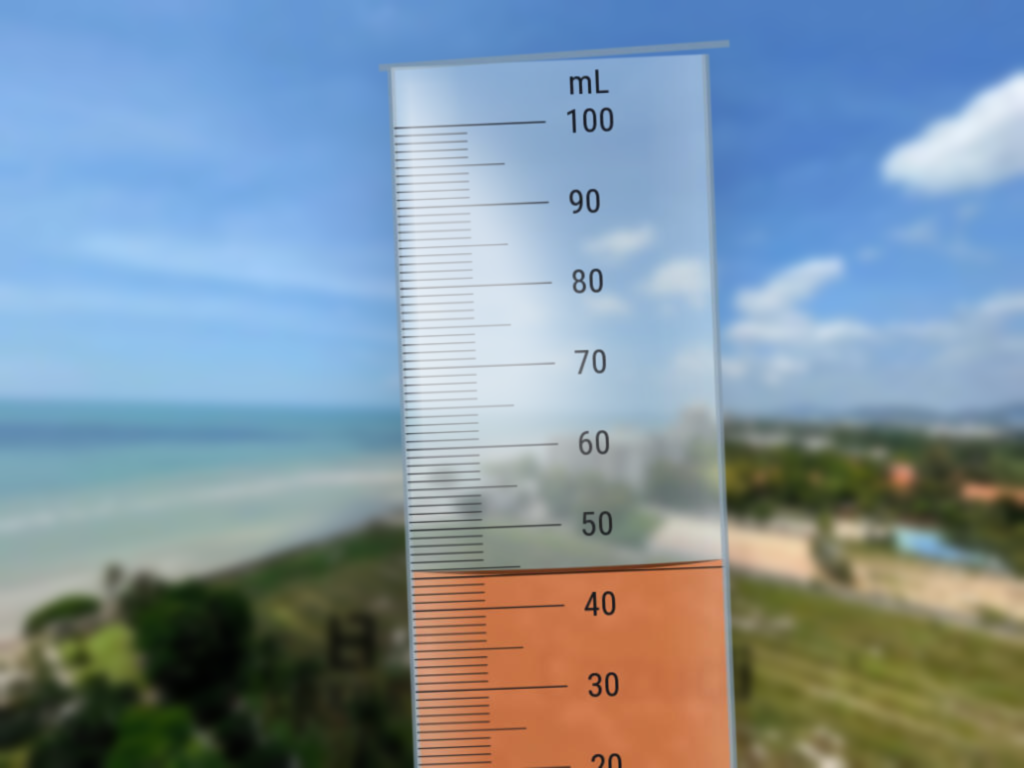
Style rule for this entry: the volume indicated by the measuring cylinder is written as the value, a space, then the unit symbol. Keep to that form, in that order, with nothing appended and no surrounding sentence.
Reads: 44 mL
